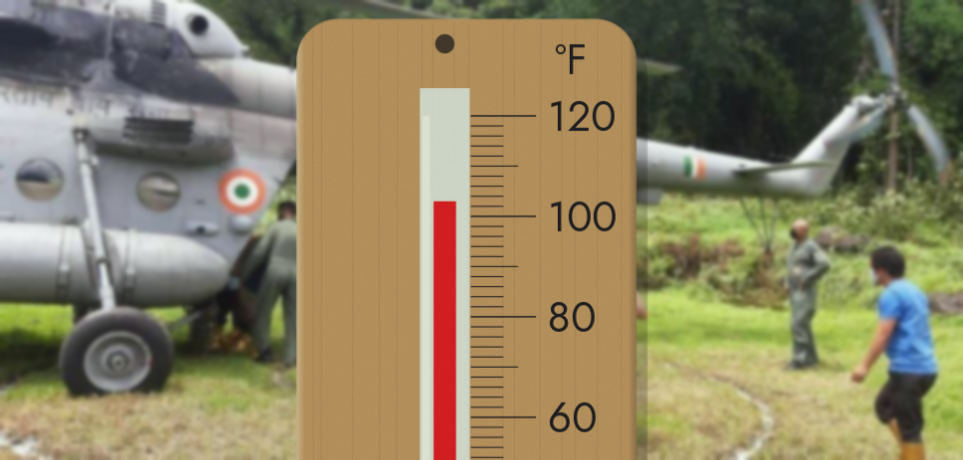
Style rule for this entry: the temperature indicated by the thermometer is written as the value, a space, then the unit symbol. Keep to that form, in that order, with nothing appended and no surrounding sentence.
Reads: 103 °F
